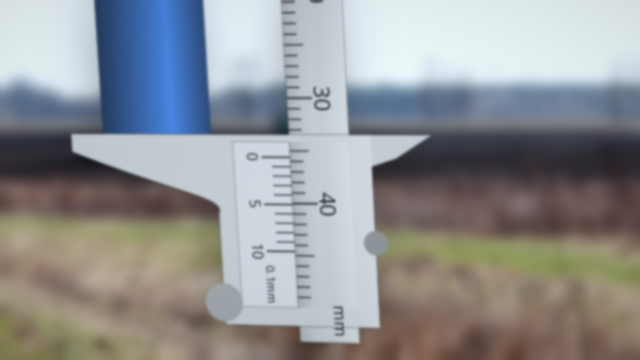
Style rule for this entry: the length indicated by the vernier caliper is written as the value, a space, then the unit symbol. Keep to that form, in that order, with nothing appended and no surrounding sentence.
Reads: 35.6 mm
